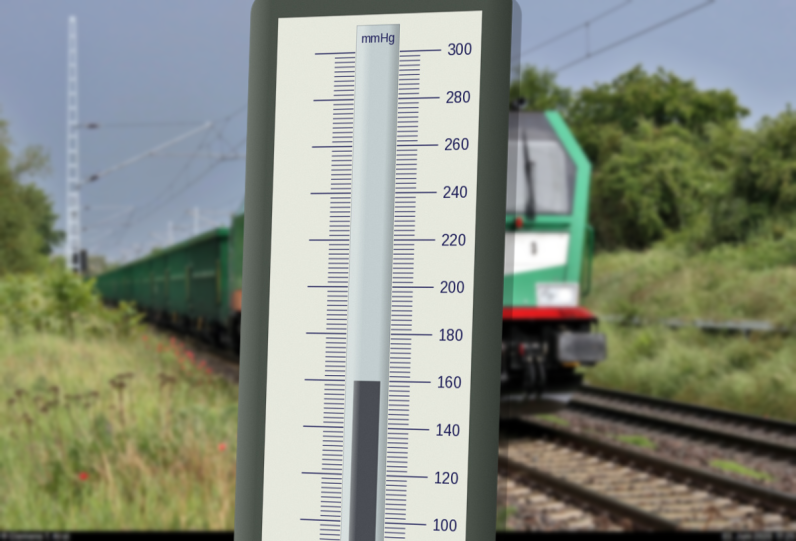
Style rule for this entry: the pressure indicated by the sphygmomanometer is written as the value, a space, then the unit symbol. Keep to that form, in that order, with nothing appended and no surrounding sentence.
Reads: 160 mmHg
